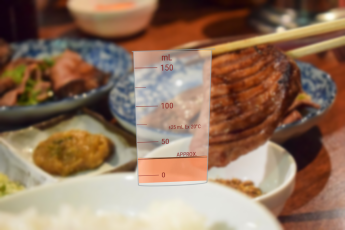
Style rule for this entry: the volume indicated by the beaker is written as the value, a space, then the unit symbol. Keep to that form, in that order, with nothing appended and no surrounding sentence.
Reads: 25 mL
